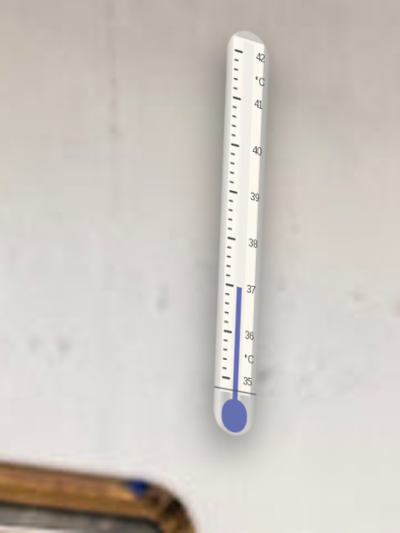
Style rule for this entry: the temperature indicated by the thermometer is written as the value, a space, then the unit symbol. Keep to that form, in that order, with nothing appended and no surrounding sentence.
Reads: 37 °C
